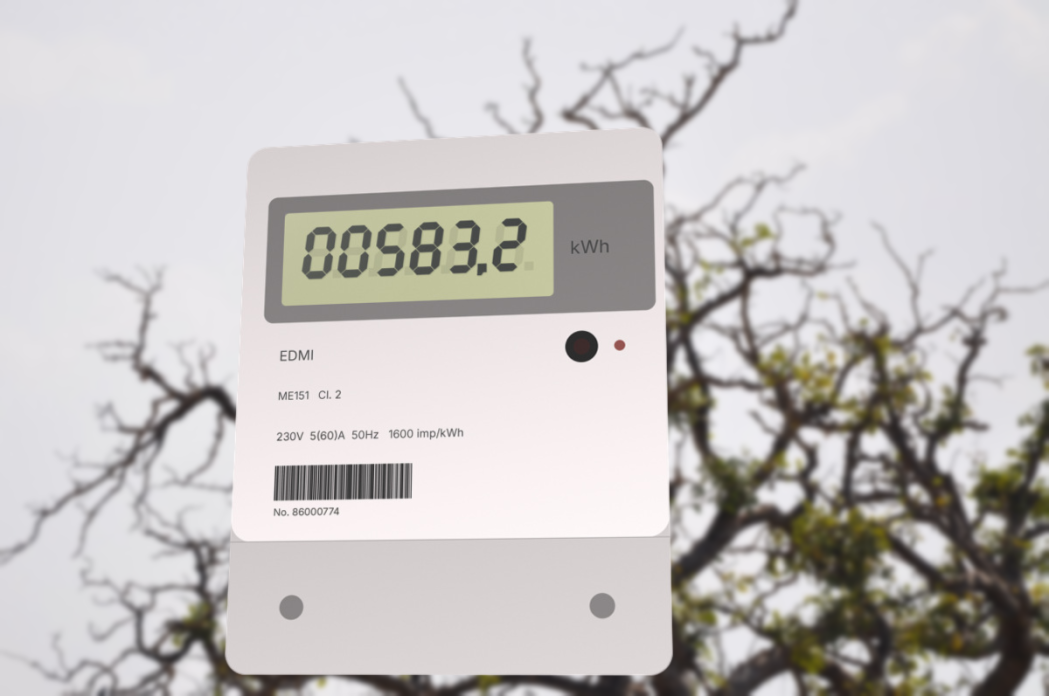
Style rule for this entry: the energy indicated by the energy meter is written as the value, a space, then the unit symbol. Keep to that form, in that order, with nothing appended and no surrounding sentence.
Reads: 583.2 kWh
